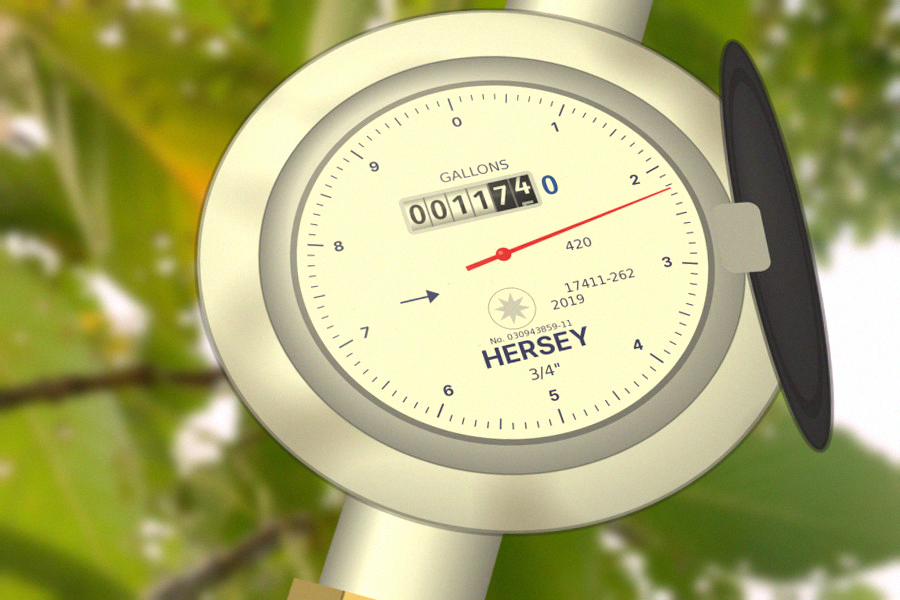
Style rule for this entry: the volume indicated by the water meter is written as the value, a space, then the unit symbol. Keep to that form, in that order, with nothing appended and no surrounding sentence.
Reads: 11742.2 gal
